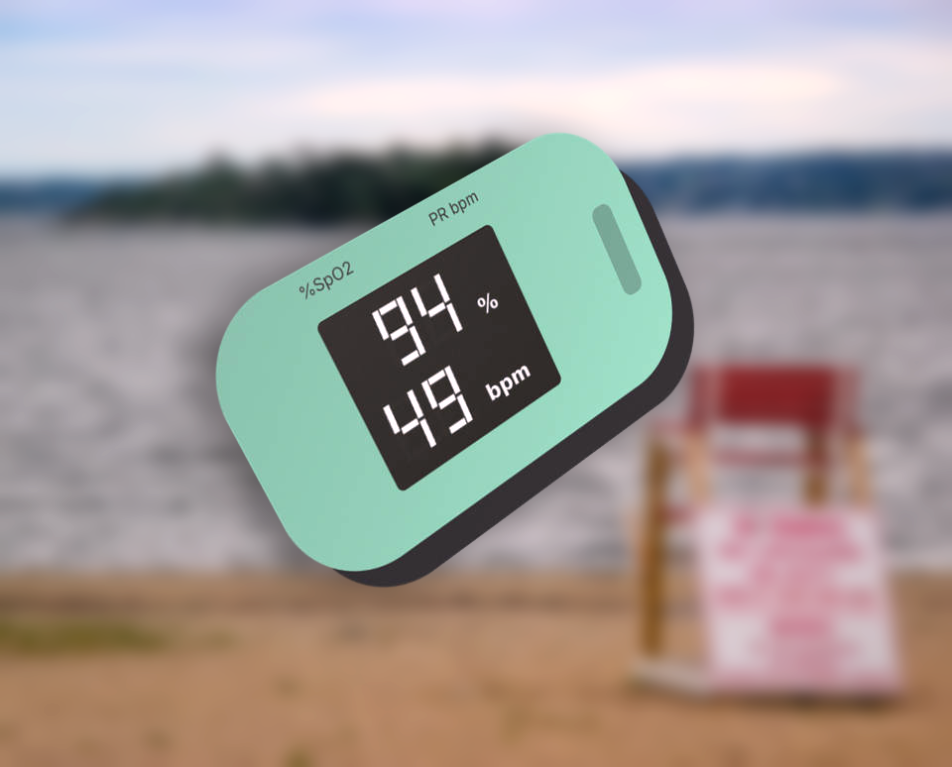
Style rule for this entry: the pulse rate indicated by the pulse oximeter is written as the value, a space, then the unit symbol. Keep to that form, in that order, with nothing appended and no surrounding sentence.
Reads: 49 bpm
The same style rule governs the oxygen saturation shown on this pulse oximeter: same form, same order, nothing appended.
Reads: 94 %
